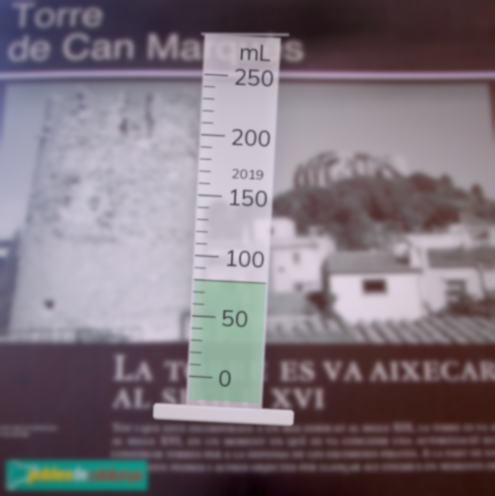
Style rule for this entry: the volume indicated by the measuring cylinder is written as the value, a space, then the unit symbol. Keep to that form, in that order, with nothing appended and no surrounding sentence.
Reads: 80 mL
